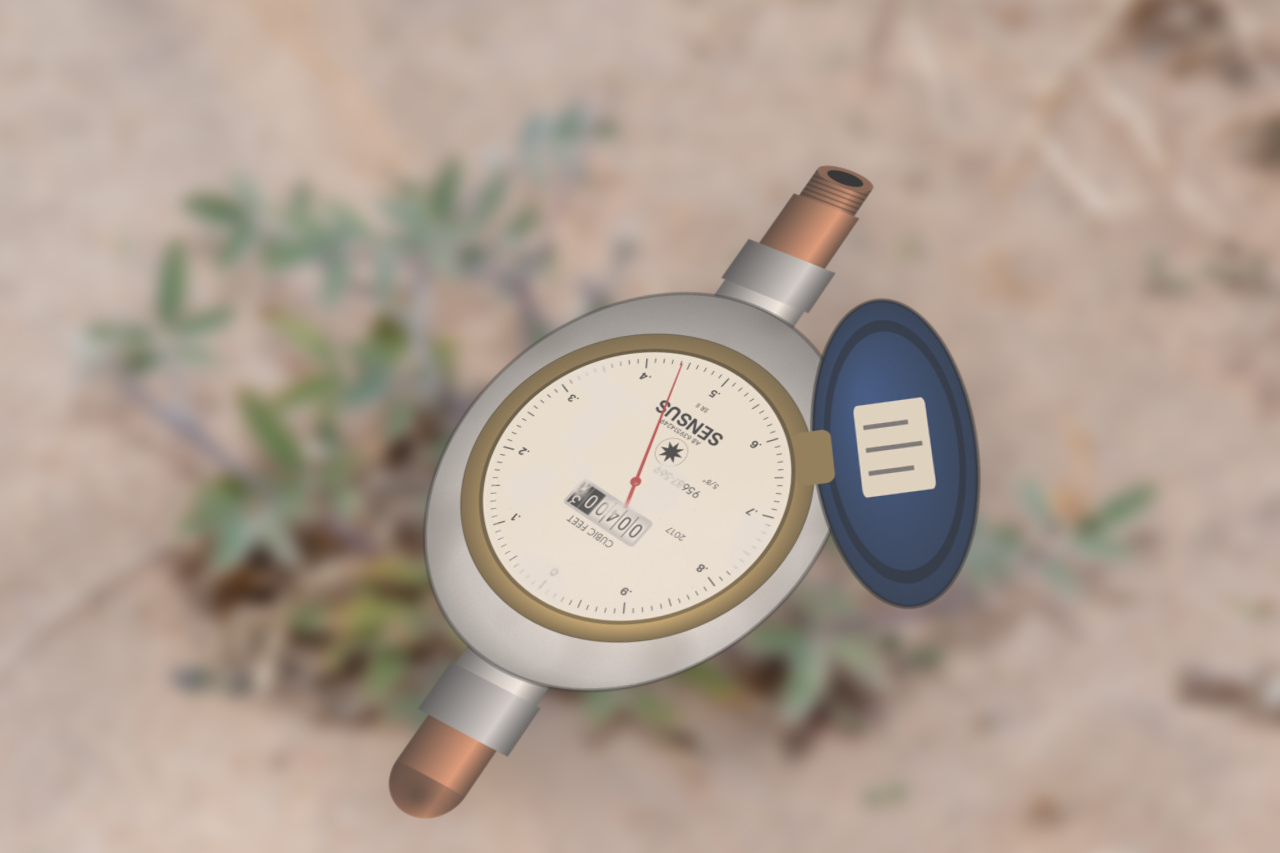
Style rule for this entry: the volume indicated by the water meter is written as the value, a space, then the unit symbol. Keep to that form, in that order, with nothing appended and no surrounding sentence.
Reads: 4003.44 ft³
